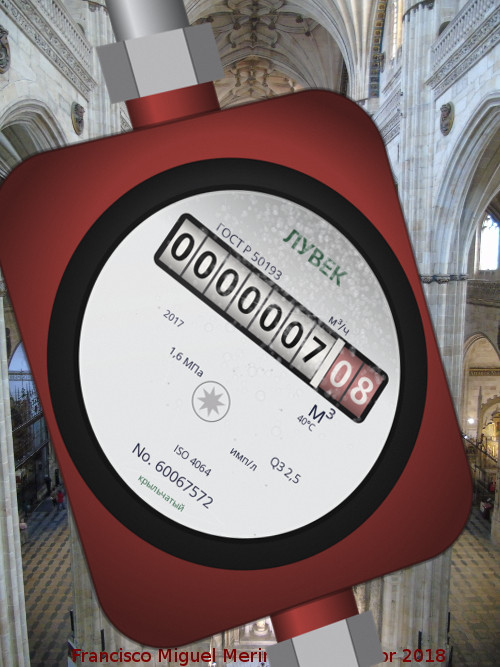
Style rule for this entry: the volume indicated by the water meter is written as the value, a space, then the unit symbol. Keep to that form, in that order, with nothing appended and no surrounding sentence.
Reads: 7.08 m³
